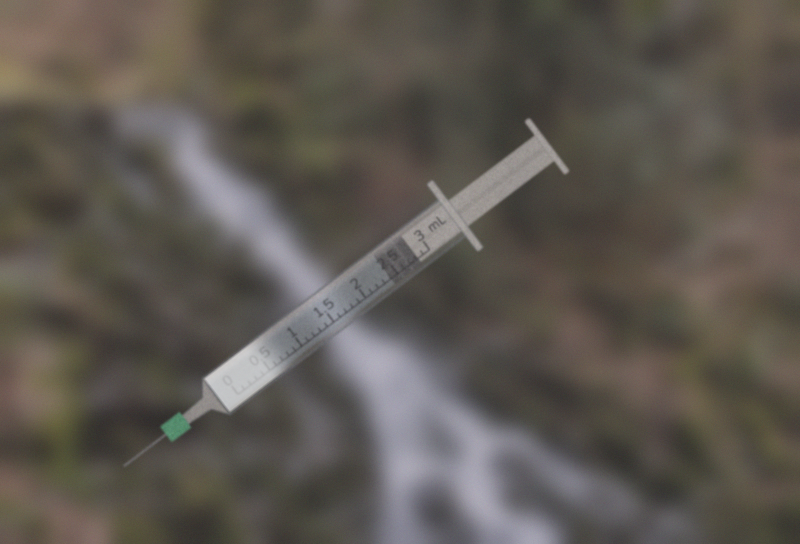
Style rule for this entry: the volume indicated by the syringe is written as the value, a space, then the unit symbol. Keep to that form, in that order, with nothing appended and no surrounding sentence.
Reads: 2.4 mL
